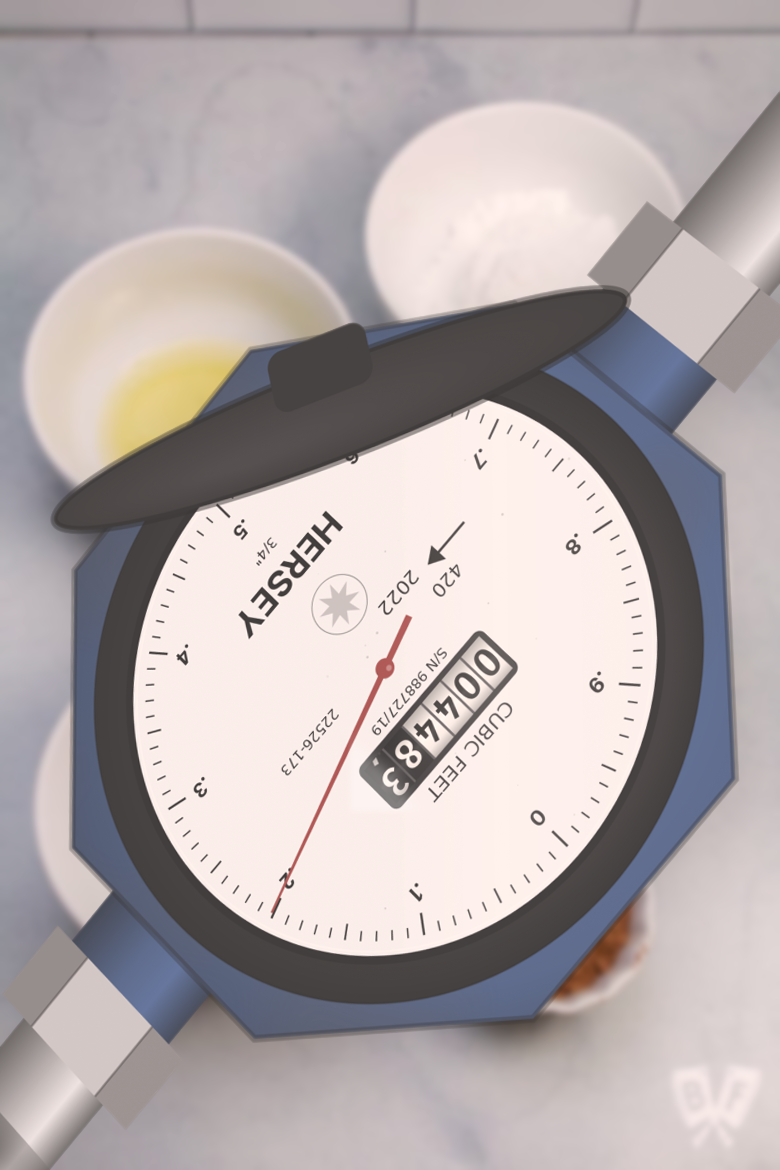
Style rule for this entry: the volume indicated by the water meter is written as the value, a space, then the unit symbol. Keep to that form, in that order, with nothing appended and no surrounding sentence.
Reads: 4483.20 ft³
